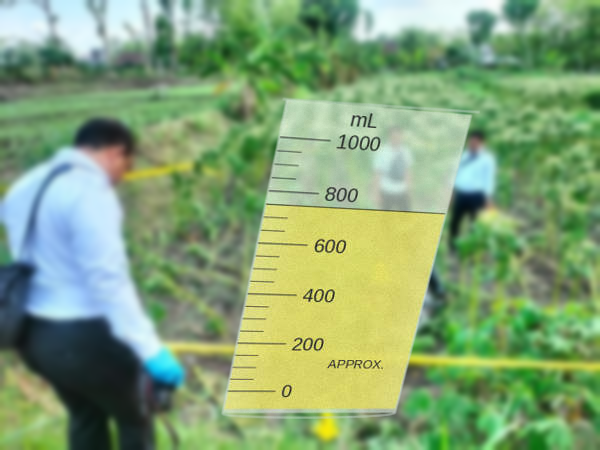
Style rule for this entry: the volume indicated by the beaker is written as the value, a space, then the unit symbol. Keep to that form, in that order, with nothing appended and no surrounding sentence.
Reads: 750 mL
